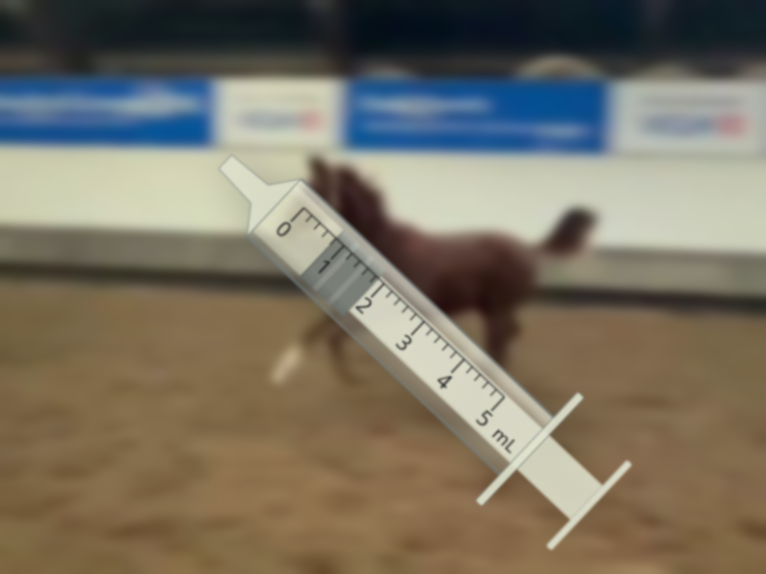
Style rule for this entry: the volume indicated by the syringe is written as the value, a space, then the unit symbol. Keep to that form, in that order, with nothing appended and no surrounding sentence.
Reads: 0.8 mL
